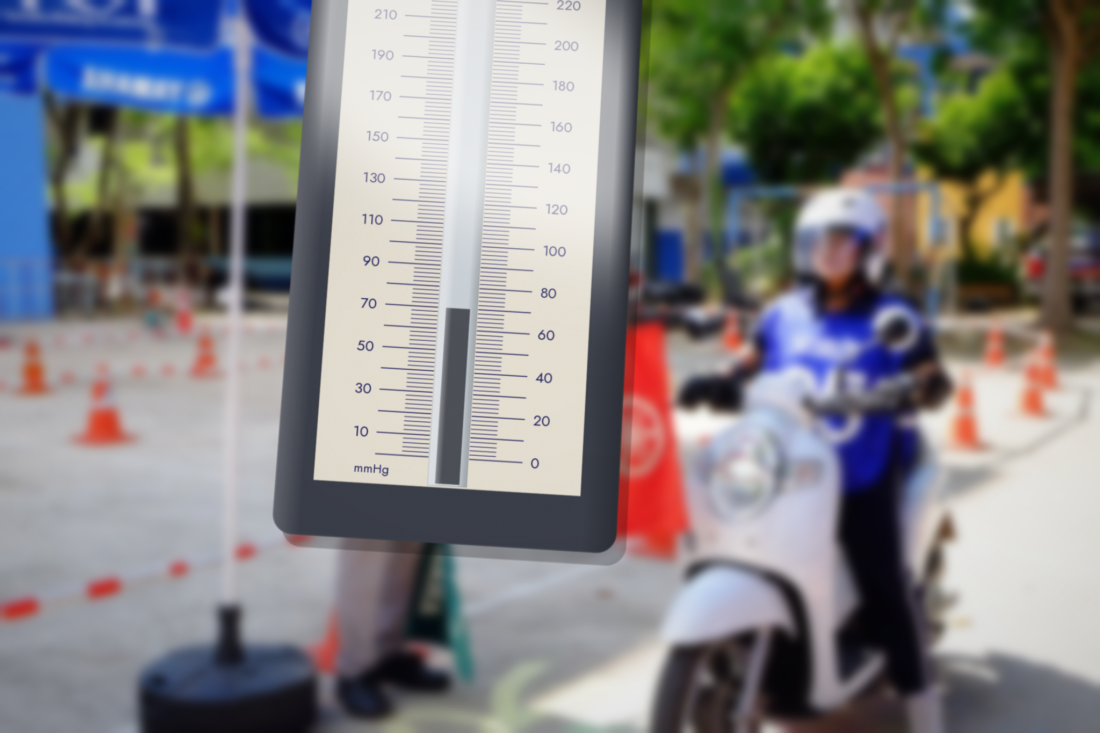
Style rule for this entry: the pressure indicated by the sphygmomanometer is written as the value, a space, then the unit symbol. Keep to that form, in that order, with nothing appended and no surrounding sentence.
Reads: 70 mmHg
